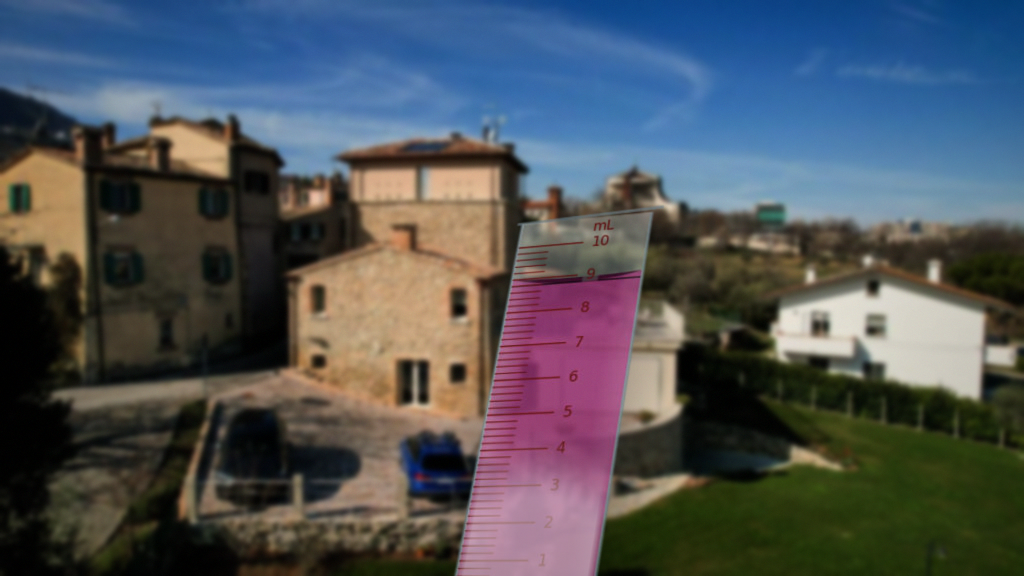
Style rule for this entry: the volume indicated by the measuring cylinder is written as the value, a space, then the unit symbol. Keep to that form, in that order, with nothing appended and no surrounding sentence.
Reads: 8.8 mL
